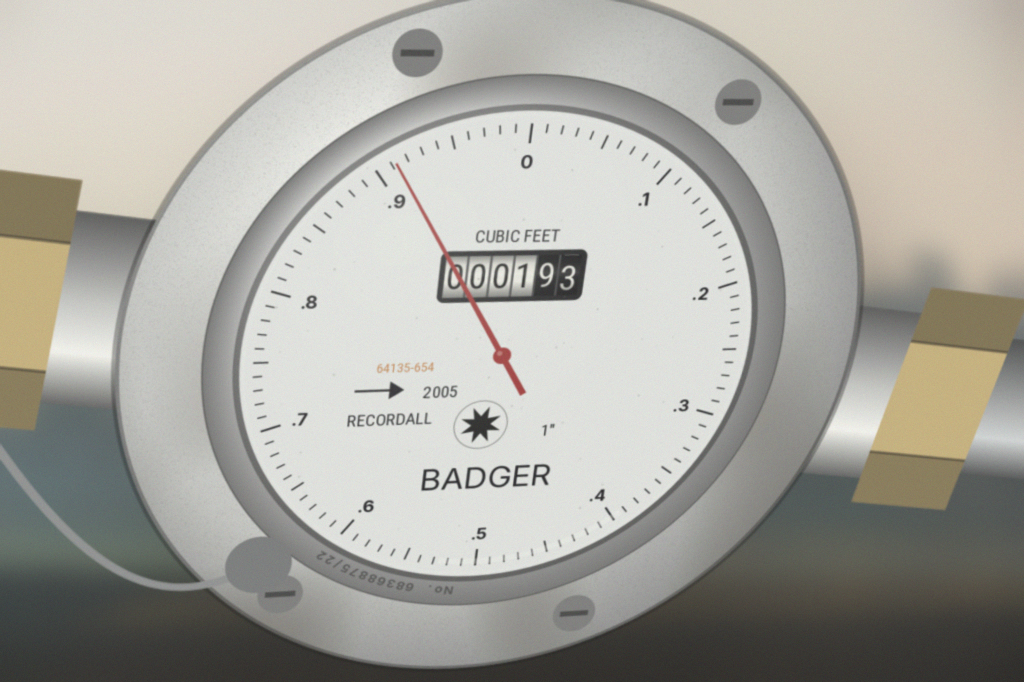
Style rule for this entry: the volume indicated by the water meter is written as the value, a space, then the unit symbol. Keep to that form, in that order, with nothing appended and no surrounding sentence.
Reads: 192.91 ft³
